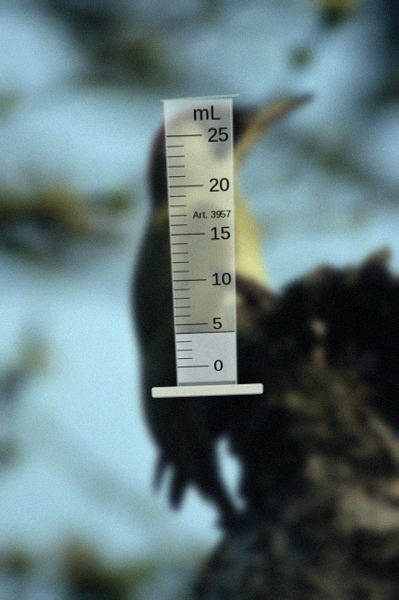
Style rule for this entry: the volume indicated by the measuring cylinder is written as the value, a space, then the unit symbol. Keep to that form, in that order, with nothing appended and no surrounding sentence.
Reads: 4 mL
